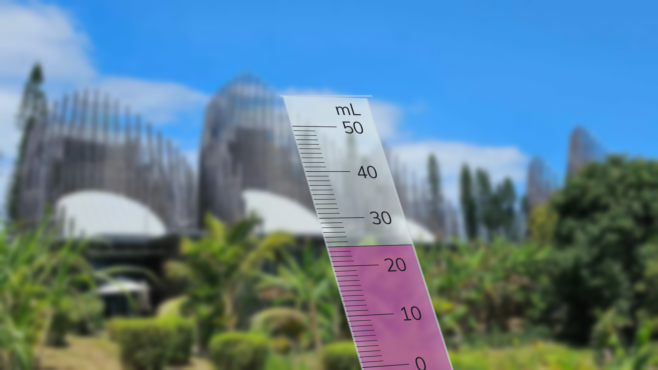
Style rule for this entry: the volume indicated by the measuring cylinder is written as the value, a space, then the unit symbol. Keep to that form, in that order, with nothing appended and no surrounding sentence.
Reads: 24 mL
